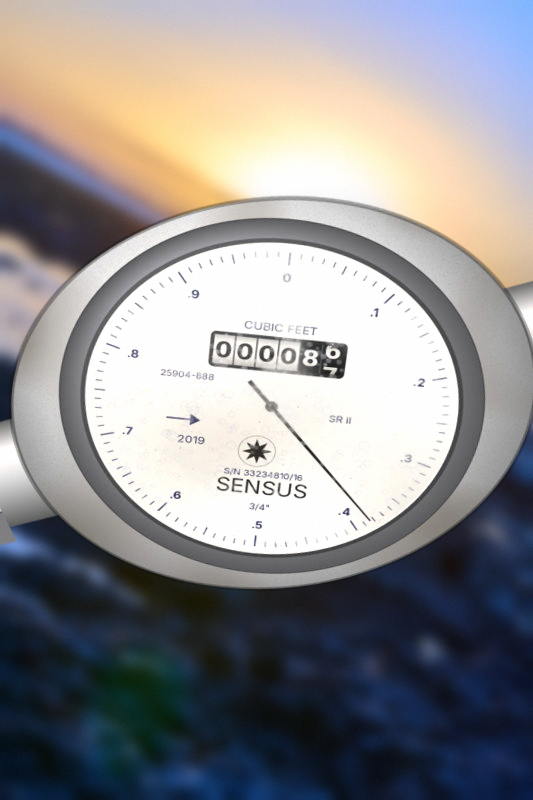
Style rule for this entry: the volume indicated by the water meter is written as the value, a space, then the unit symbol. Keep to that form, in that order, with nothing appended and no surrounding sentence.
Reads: 86.38 ft³
